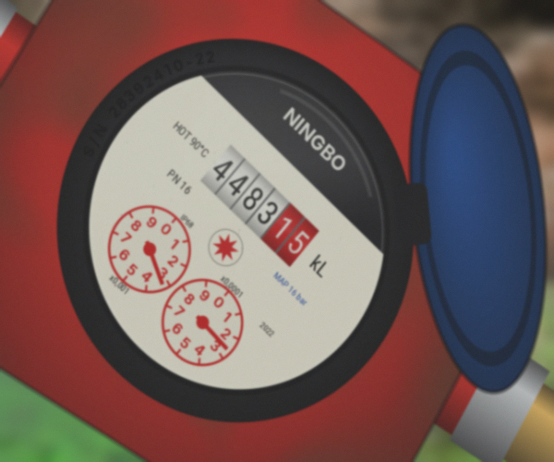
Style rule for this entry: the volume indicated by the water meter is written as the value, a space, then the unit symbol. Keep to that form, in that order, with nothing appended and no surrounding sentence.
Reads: 4483.1532 kL
